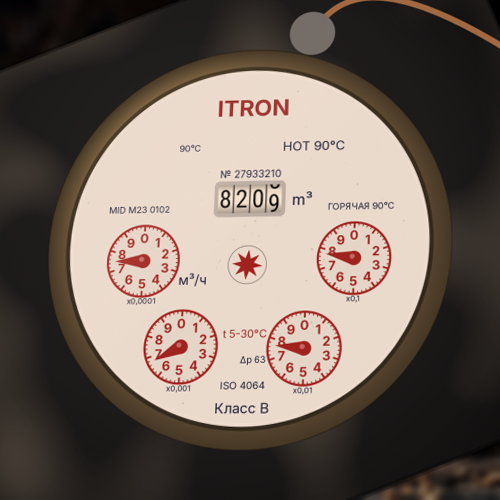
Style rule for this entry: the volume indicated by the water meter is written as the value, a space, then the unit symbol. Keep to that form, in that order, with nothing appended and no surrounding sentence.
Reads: 8208.7767 m³
